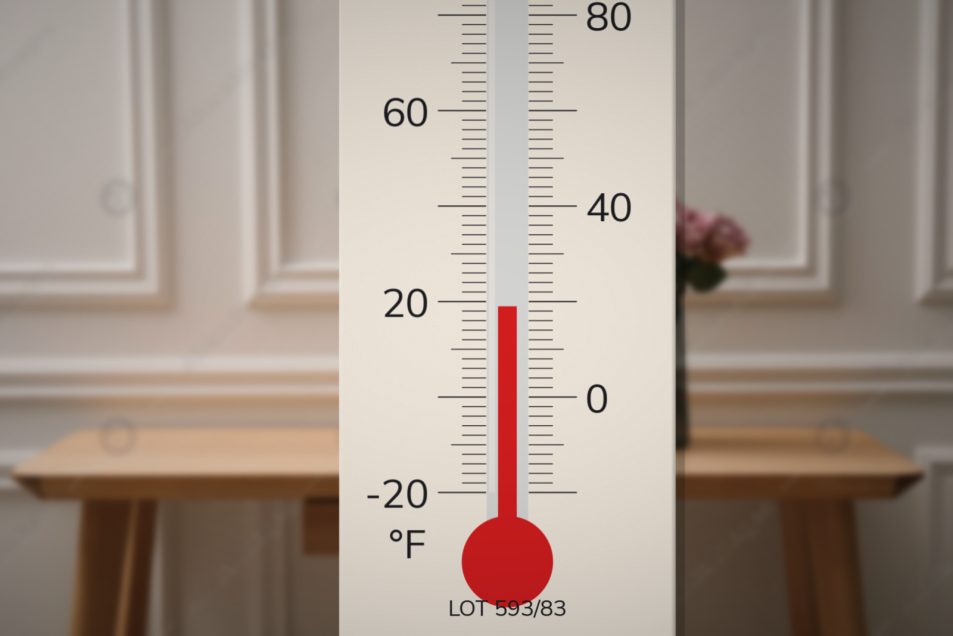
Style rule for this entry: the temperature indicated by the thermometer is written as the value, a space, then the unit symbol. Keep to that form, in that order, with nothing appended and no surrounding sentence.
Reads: 19 °F
